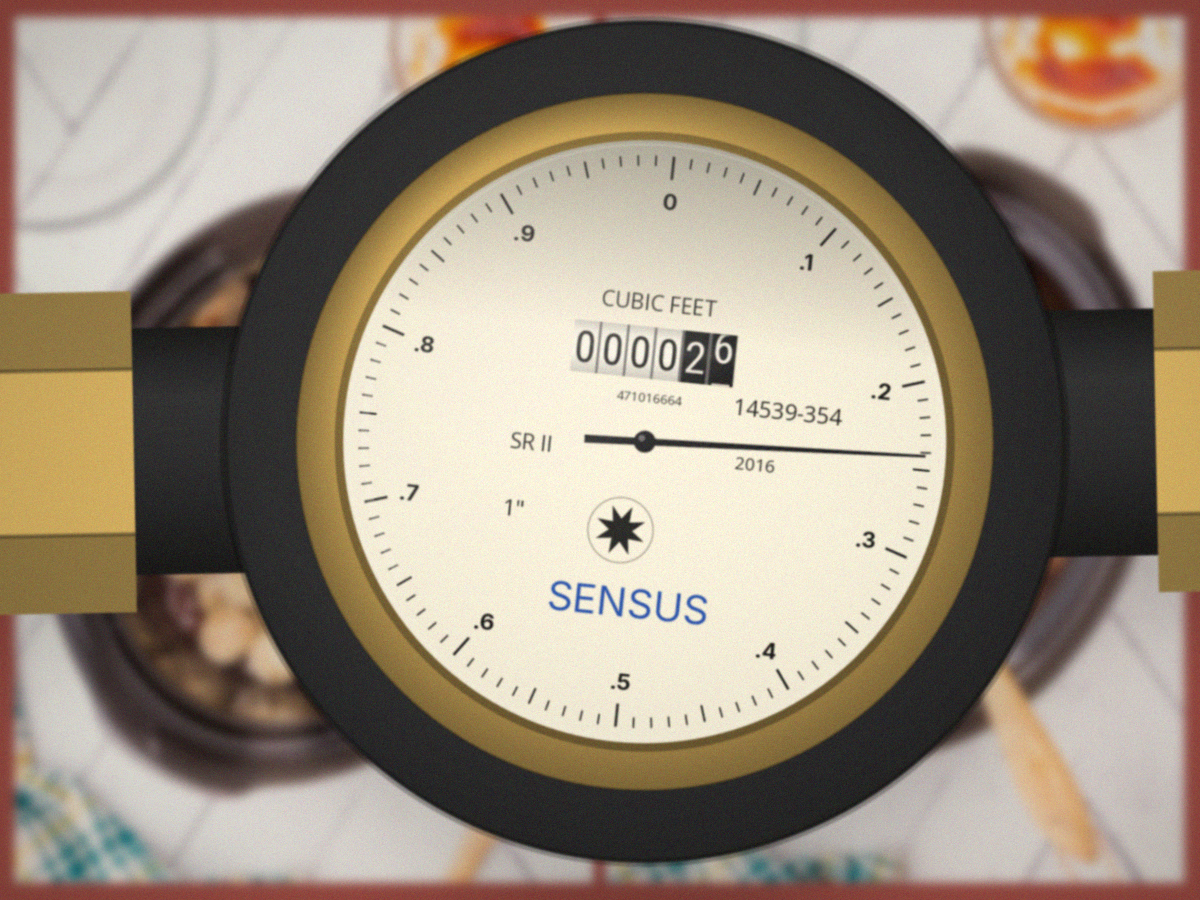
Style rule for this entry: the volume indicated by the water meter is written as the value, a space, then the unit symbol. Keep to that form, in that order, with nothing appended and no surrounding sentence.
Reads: 26.24 ft³
